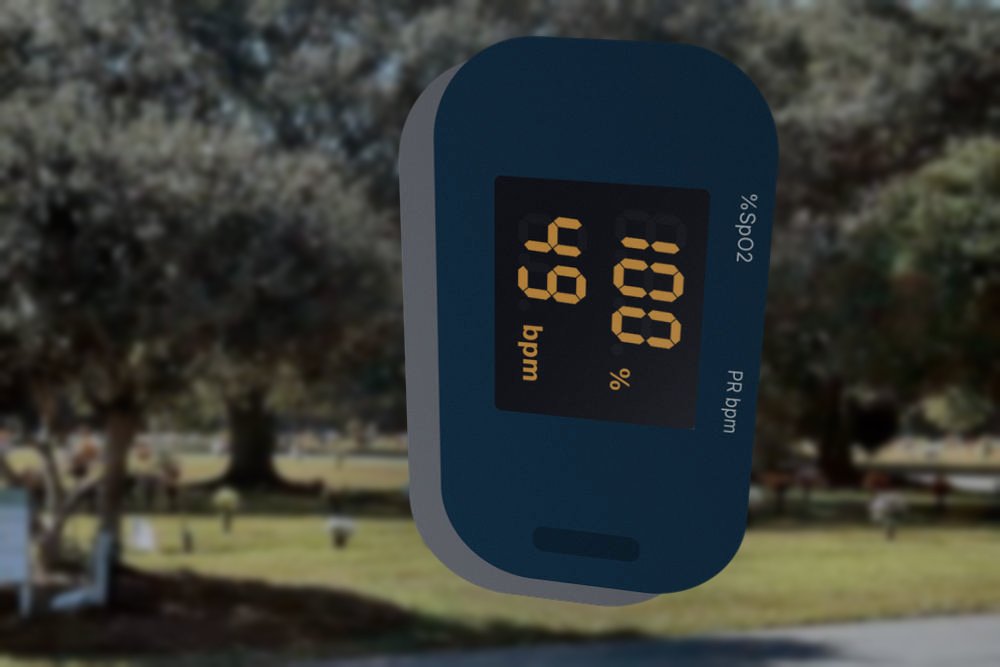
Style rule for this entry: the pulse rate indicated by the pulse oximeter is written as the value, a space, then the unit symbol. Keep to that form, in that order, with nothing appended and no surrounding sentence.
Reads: 49 bpm
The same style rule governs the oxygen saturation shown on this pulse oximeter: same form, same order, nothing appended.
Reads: 100 %
